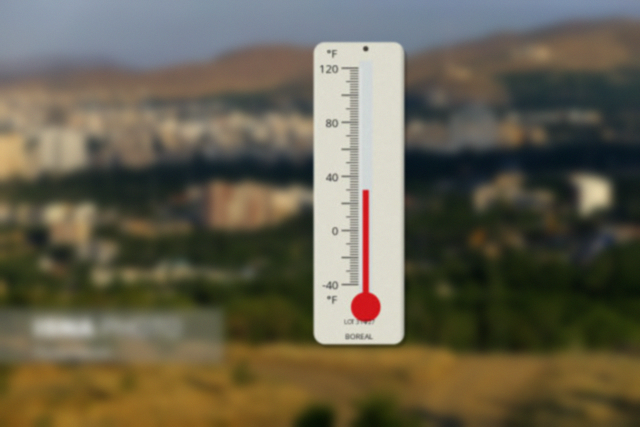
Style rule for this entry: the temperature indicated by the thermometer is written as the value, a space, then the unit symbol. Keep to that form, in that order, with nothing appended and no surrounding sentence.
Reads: 30 °F
